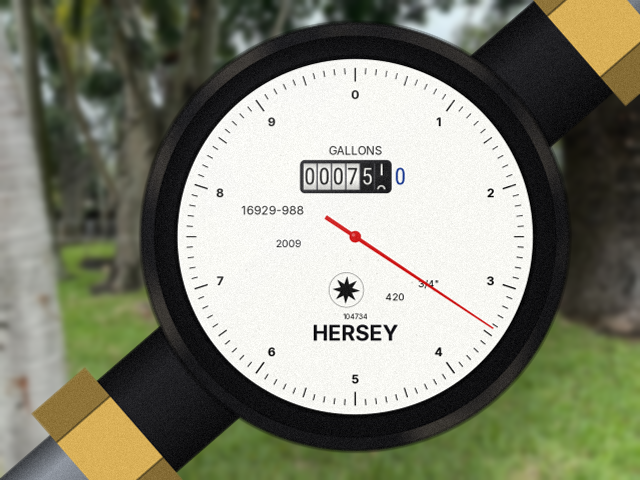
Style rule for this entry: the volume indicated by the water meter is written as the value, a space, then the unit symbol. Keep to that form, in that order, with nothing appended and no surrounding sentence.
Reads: 7513.4 gal
